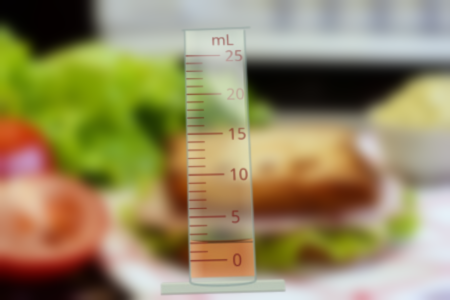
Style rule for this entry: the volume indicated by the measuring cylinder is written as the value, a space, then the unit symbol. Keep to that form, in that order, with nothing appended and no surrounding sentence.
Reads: 2 mL
